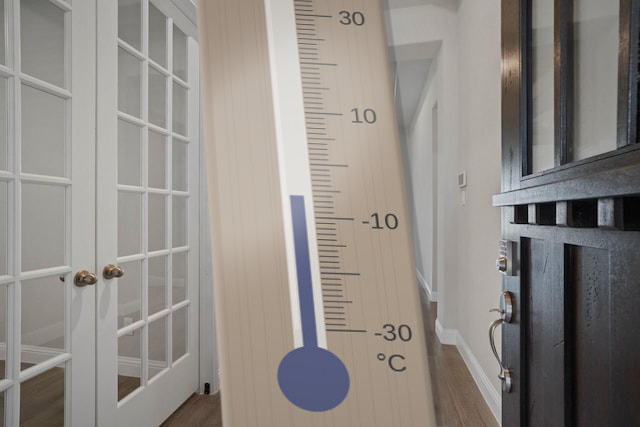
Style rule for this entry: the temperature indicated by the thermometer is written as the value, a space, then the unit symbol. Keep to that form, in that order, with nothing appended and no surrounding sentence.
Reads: -6 °C
